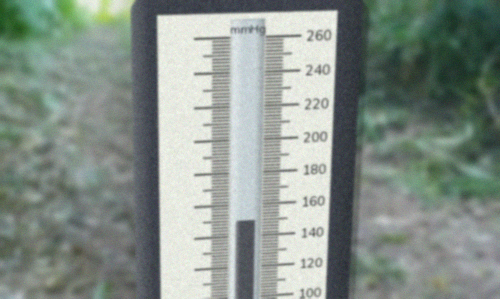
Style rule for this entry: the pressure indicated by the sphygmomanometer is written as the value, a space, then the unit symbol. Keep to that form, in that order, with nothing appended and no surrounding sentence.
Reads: 150 mmHg
